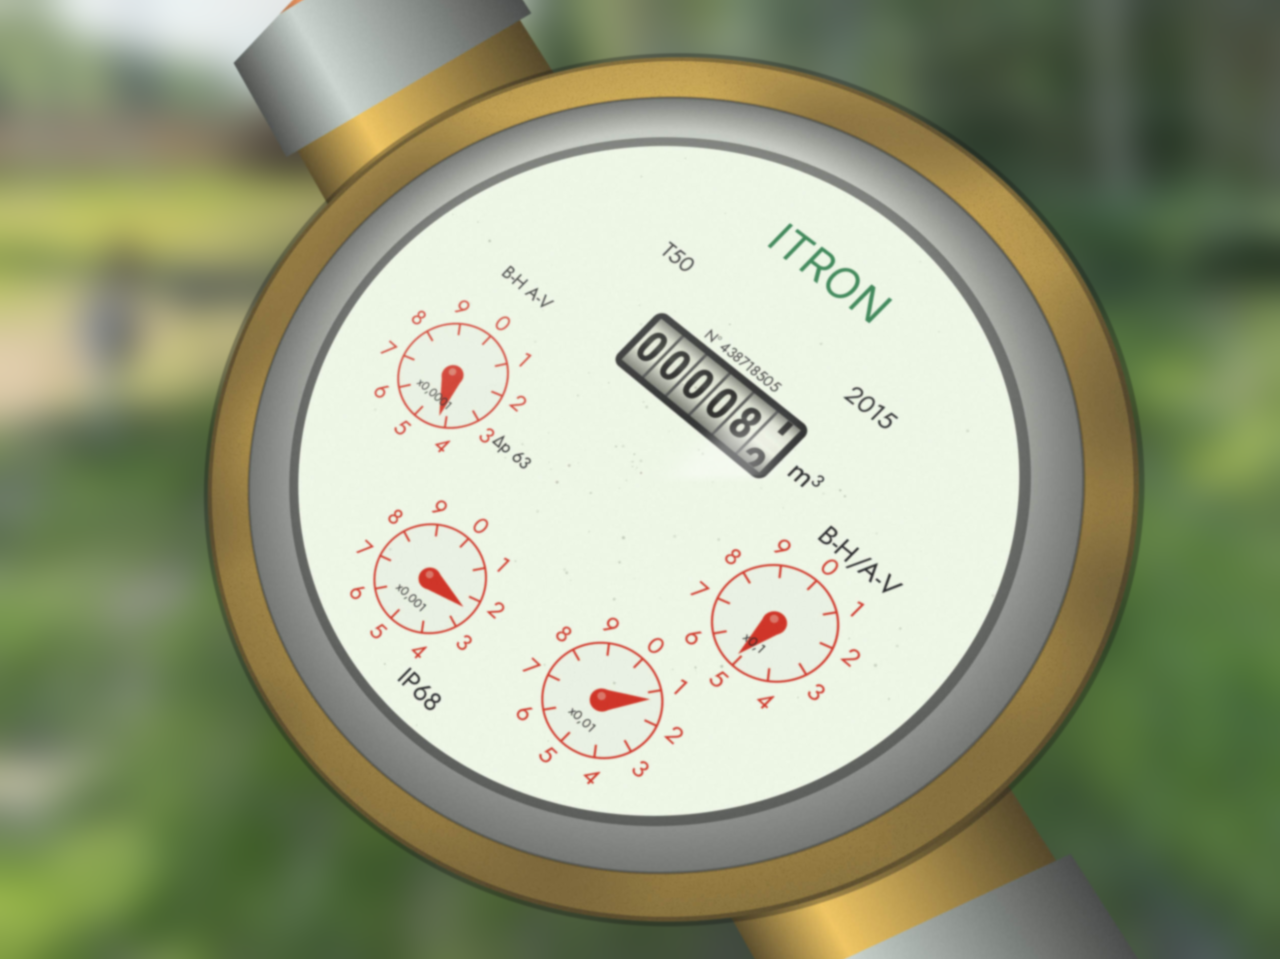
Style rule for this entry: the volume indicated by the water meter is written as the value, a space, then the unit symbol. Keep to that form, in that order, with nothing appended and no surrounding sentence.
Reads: 81.5124 m³
